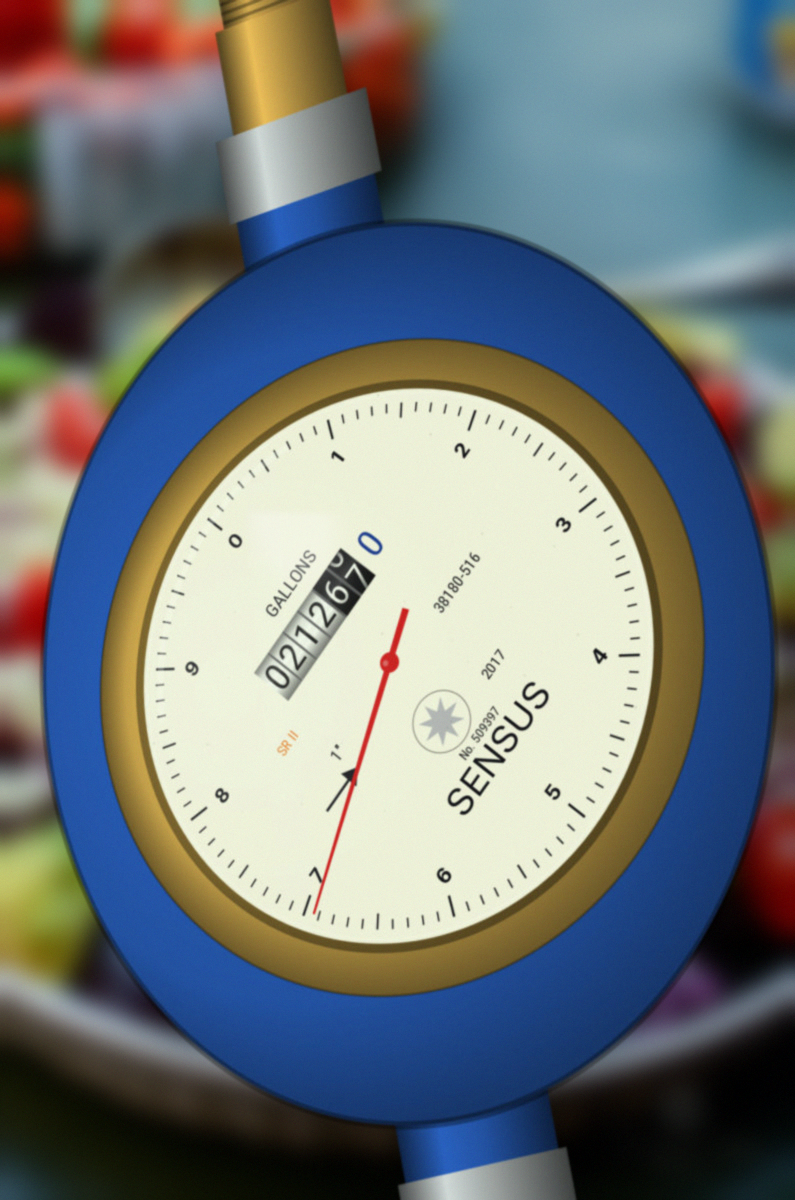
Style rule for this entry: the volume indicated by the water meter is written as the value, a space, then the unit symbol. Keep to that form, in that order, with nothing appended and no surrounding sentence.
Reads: 212666.9 gal
